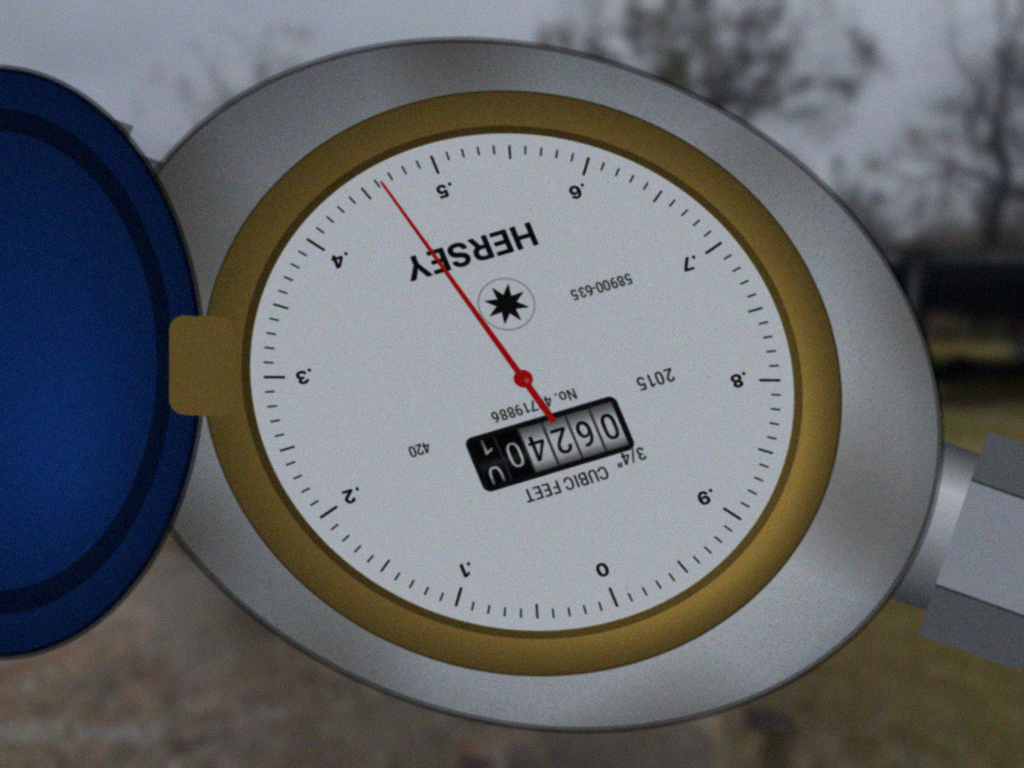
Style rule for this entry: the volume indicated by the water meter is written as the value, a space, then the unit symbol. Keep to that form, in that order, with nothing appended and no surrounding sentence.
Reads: 62400.46 ft³
